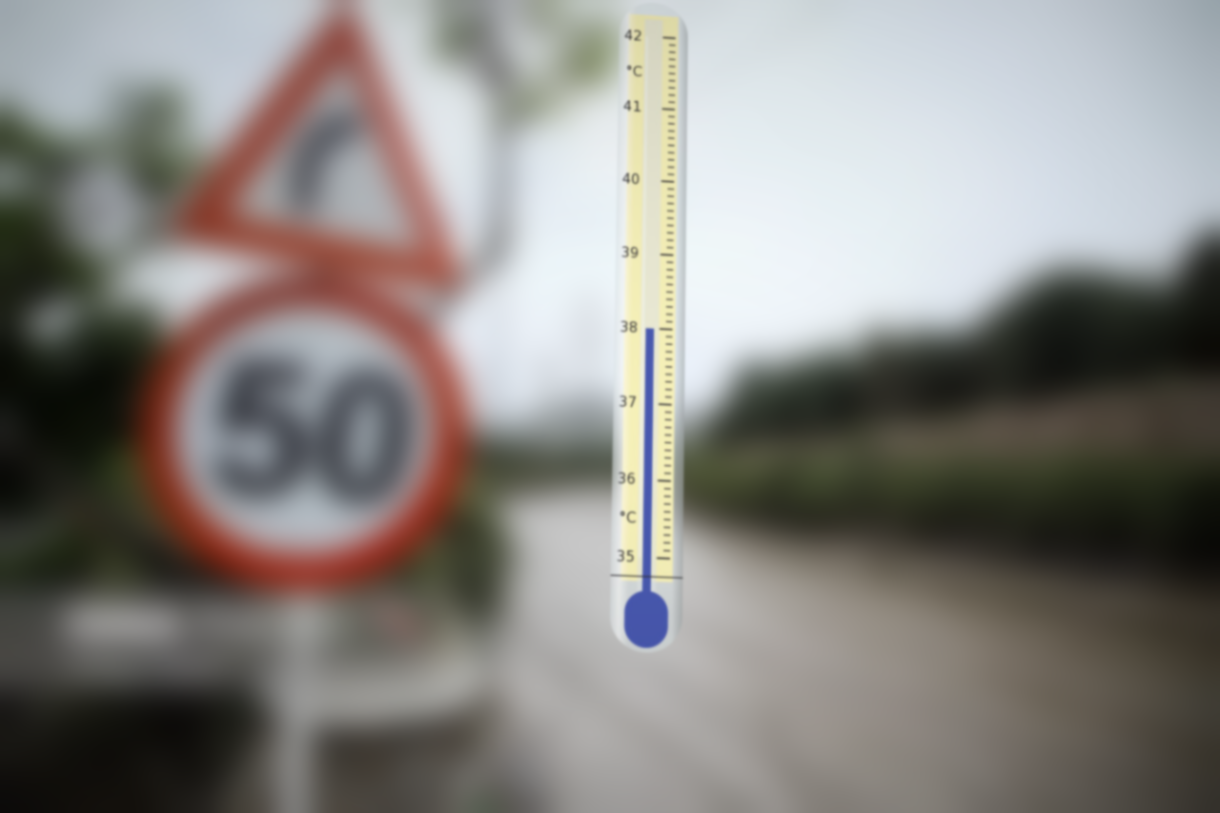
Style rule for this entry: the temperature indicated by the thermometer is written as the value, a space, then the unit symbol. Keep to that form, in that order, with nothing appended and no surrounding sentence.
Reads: 38 °C
